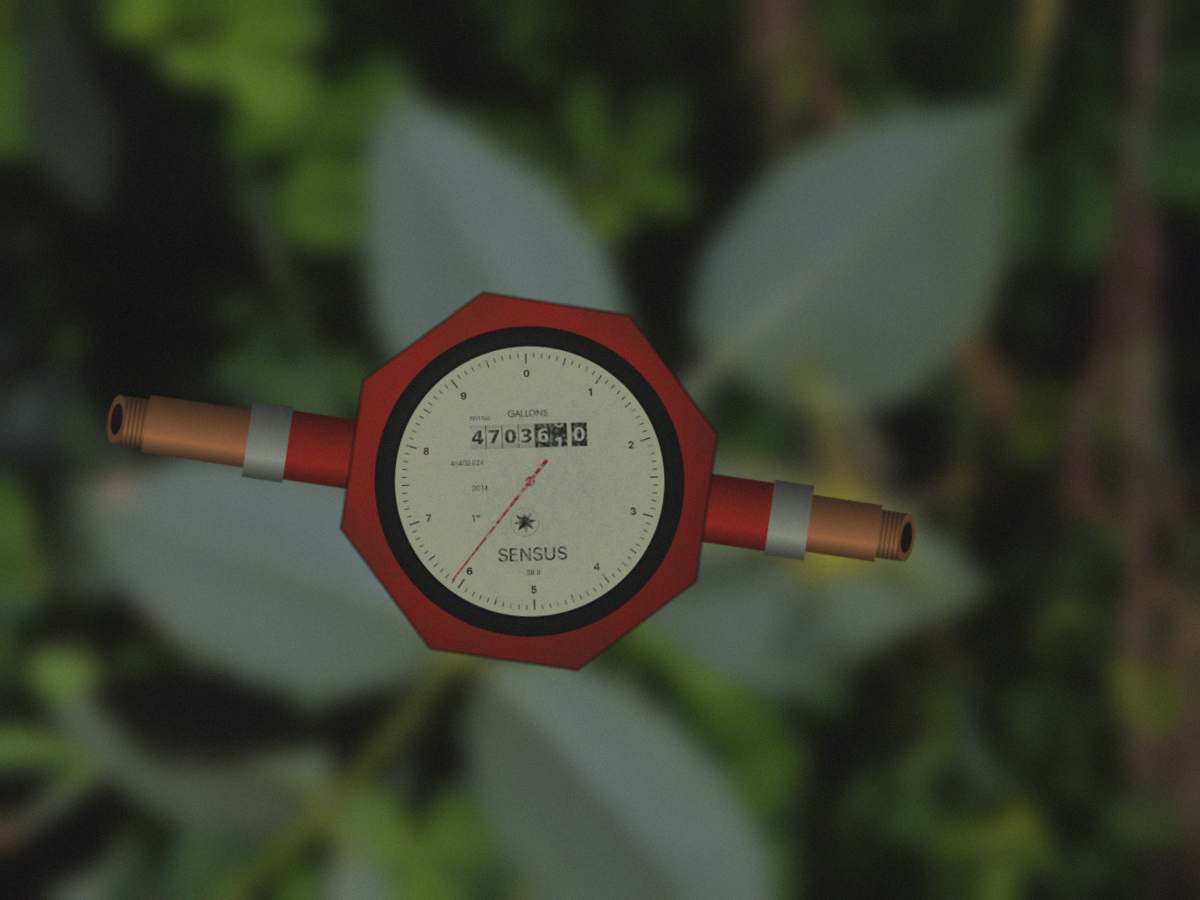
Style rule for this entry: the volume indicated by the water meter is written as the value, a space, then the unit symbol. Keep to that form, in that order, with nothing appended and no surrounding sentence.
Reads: 4703606.1 gal
